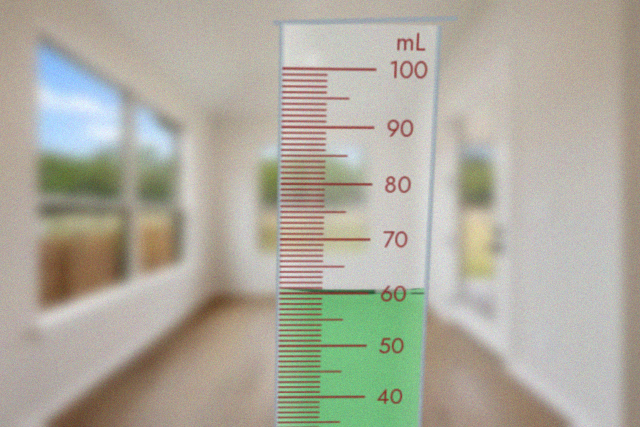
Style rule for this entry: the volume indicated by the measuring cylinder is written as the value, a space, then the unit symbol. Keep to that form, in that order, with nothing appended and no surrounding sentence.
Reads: 60 mL
